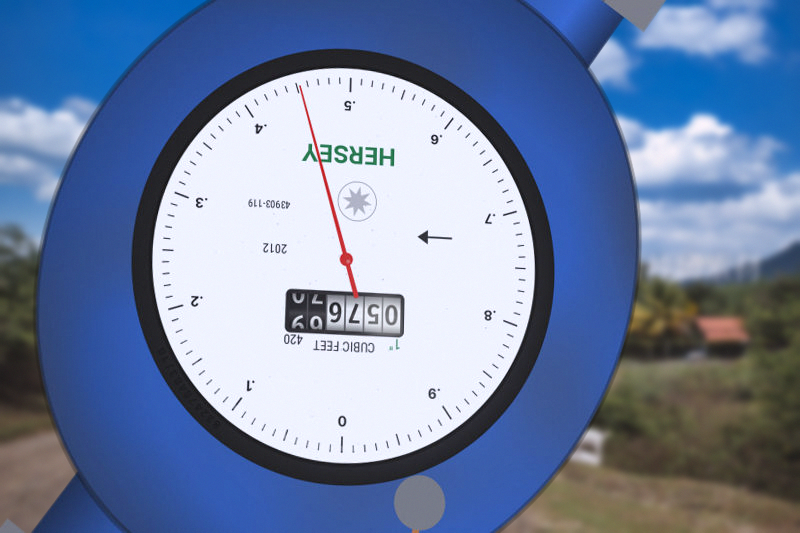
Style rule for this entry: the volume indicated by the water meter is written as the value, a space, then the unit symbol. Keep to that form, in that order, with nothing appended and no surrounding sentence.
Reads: 57669.45 ft³
